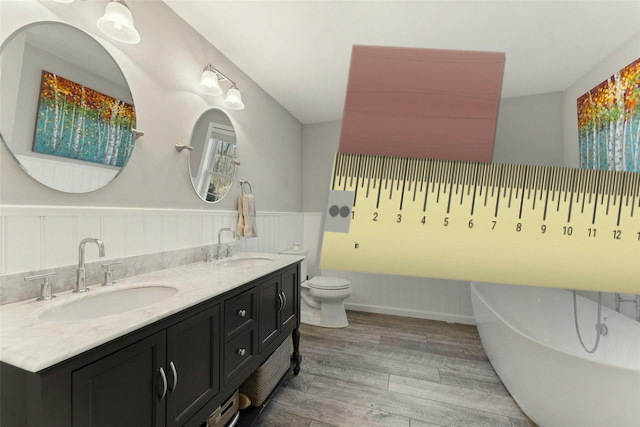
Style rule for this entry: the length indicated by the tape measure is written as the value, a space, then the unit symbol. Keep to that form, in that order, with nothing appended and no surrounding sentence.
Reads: 6.5 in
